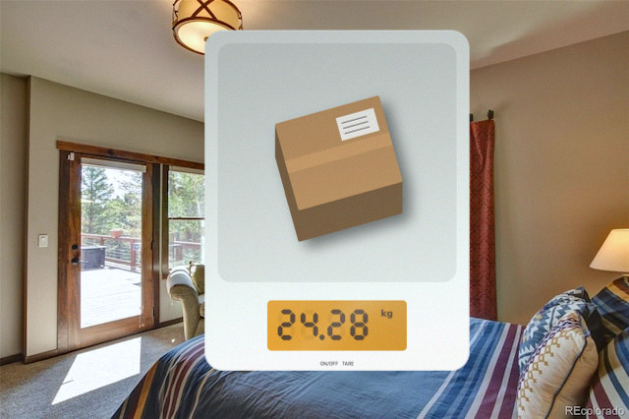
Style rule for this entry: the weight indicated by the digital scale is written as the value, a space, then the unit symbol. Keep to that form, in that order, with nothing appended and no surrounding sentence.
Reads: 24.28 kg
